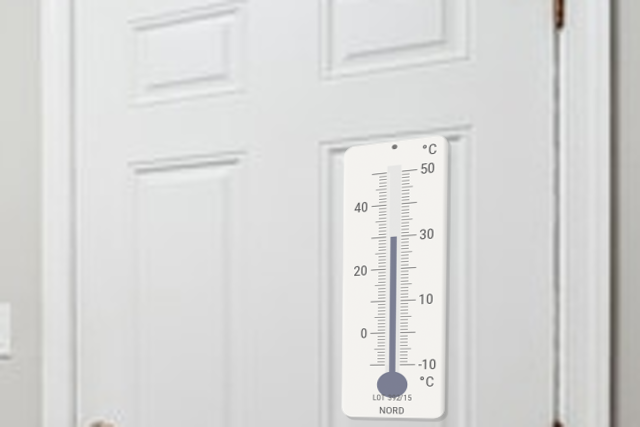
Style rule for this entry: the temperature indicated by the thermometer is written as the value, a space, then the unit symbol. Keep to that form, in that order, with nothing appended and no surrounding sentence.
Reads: 30 °C
